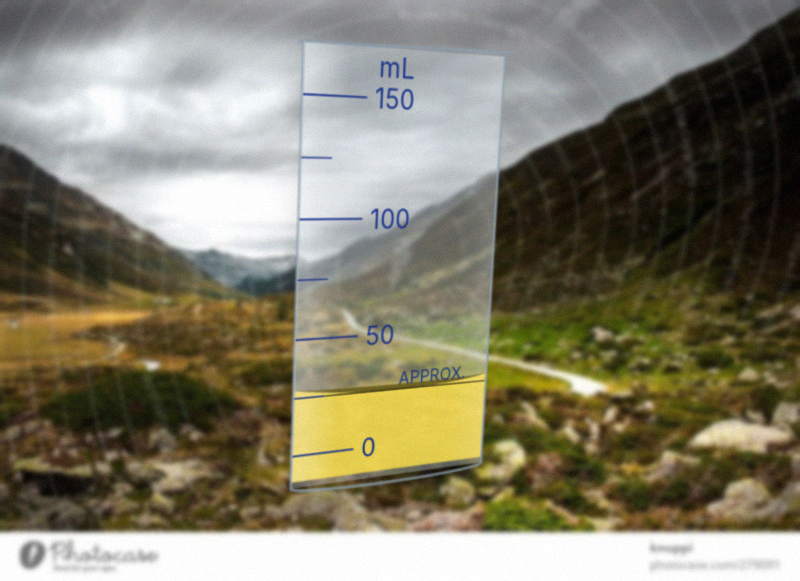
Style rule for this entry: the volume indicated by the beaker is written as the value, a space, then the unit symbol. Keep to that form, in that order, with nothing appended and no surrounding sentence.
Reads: 25 mL
